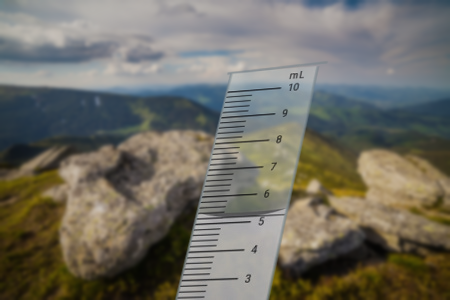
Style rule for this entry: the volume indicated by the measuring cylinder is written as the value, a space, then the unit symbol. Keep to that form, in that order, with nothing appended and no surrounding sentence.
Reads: 5.2 mL
